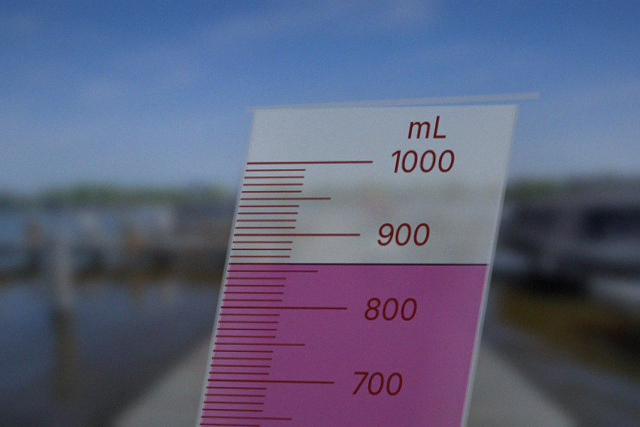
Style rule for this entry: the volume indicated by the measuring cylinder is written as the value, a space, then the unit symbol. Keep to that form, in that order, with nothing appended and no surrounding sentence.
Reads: 860 mL
